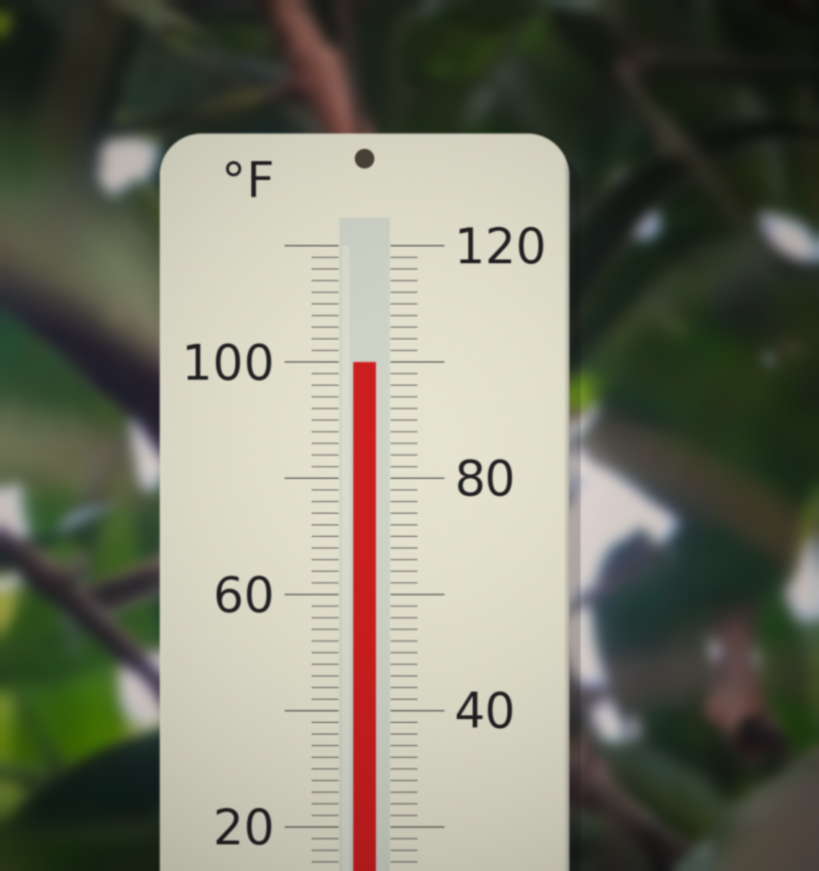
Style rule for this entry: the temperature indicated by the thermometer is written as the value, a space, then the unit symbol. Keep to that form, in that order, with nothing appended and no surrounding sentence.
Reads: 100 °F
